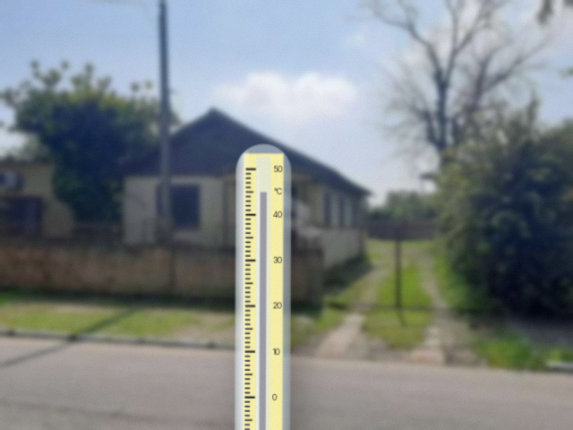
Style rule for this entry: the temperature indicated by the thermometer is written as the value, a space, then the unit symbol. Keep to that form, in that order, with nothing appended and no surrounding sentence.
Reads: 45 °C
